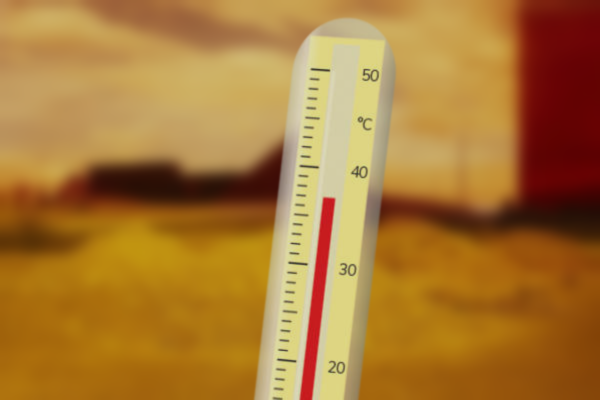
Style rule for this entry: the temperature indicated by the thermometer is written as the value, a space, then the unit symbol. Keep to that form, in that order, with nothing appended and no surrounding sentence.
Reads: 37 °C
